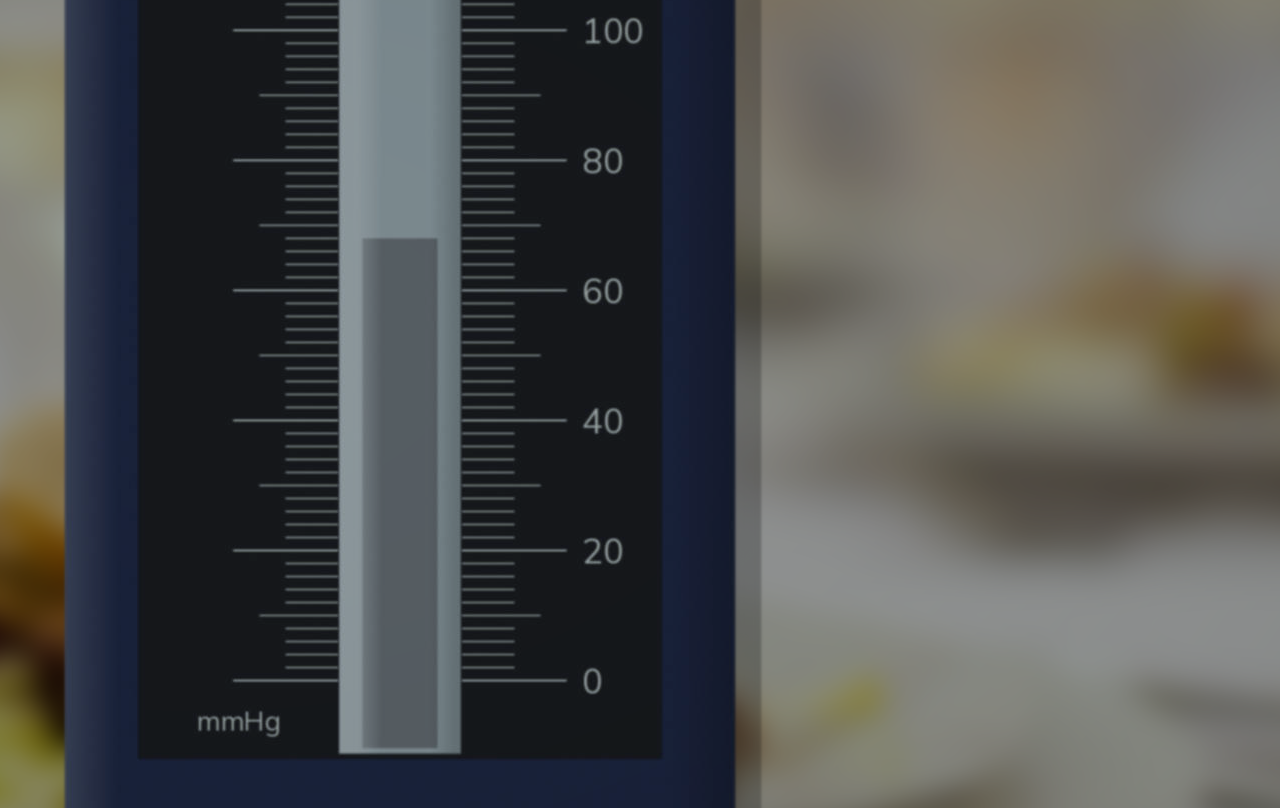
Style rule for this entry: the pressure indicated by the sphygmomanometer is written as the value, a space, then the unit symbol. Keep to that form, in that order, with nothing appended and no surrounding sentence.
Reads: 68 mmHg
